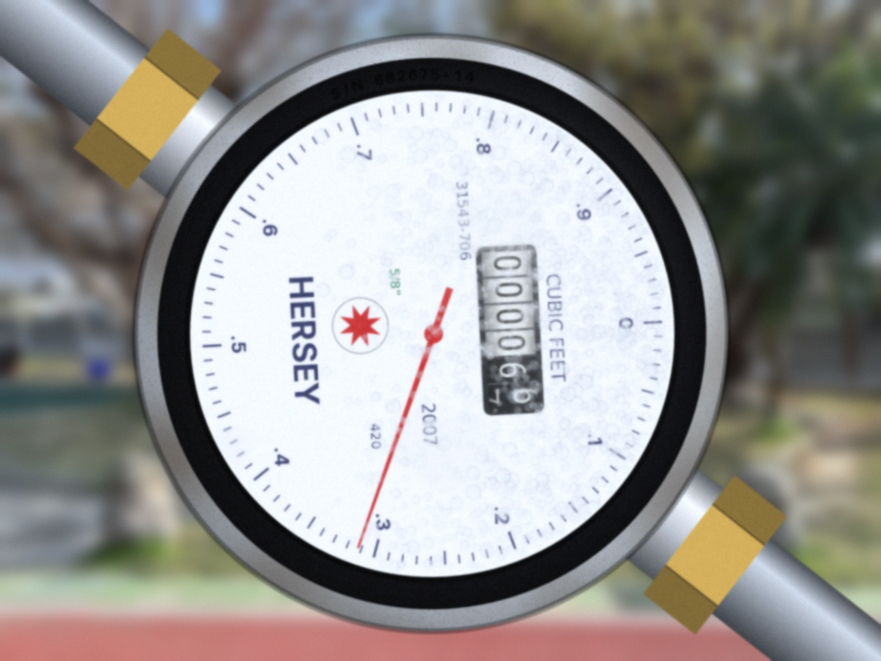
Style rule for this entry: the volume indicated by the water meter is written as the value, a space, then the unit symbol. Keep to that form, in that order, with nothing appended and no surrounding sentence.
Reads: 66.31 ft³
